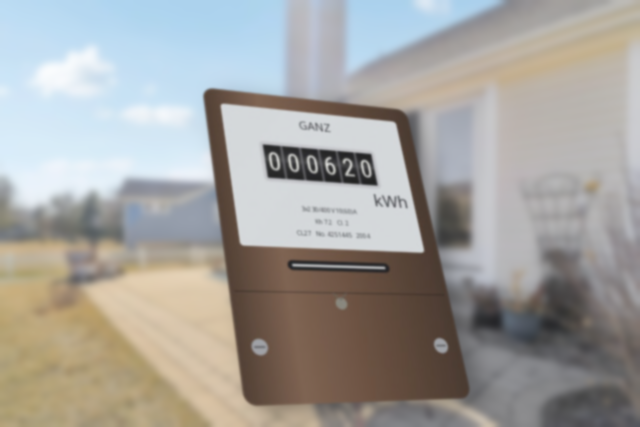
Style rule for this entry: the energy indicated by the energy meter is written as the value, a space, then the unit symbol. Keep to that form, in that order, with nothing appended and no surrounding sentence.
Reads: 620 kWh
